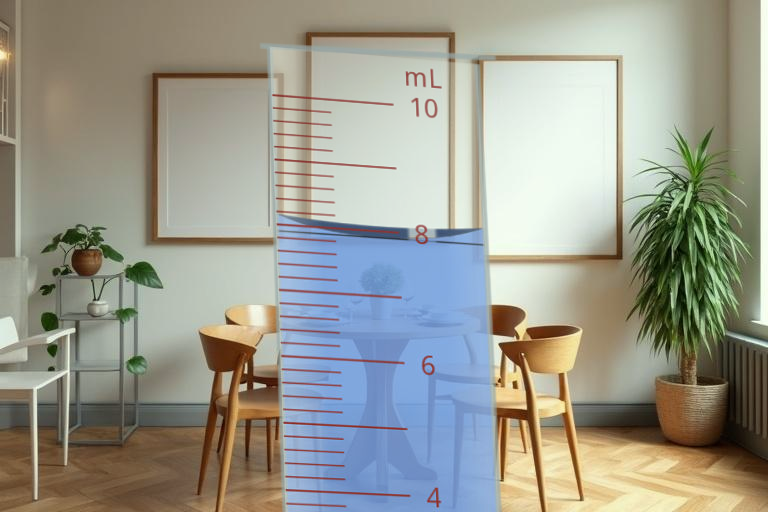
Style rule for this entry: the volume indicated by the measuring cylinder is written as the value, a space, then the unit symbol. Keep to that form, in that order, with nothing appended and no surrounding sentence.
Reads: 7.9 mL
